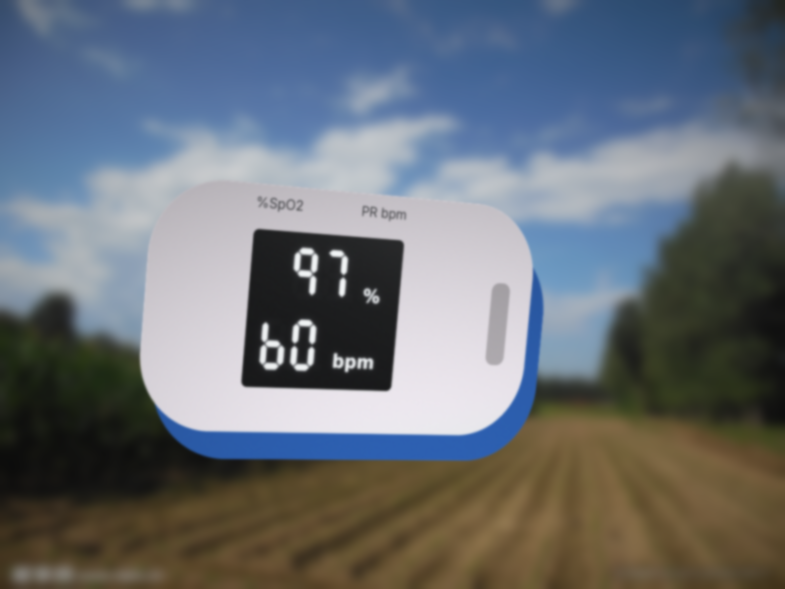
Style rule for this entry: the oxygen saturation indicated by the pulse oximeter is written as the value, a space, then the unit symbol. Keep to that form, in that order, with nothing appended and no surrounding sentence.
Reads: 97 %
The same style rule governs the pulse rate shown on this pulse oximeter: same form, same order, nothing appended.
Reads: 60 bpm
